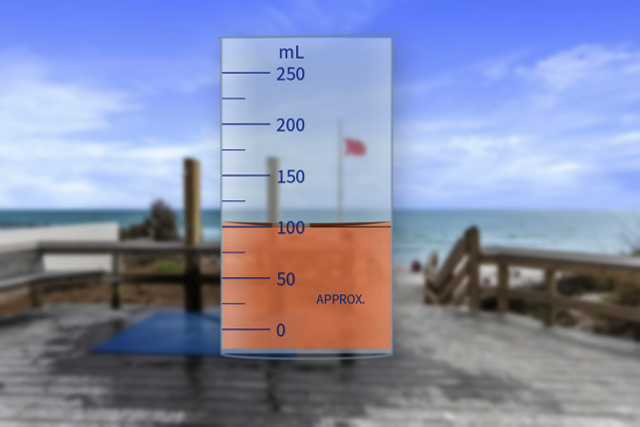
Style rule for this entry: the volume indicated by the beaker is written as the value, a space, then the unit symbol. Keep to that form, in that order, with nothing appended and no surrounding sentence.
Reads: 100 mL
